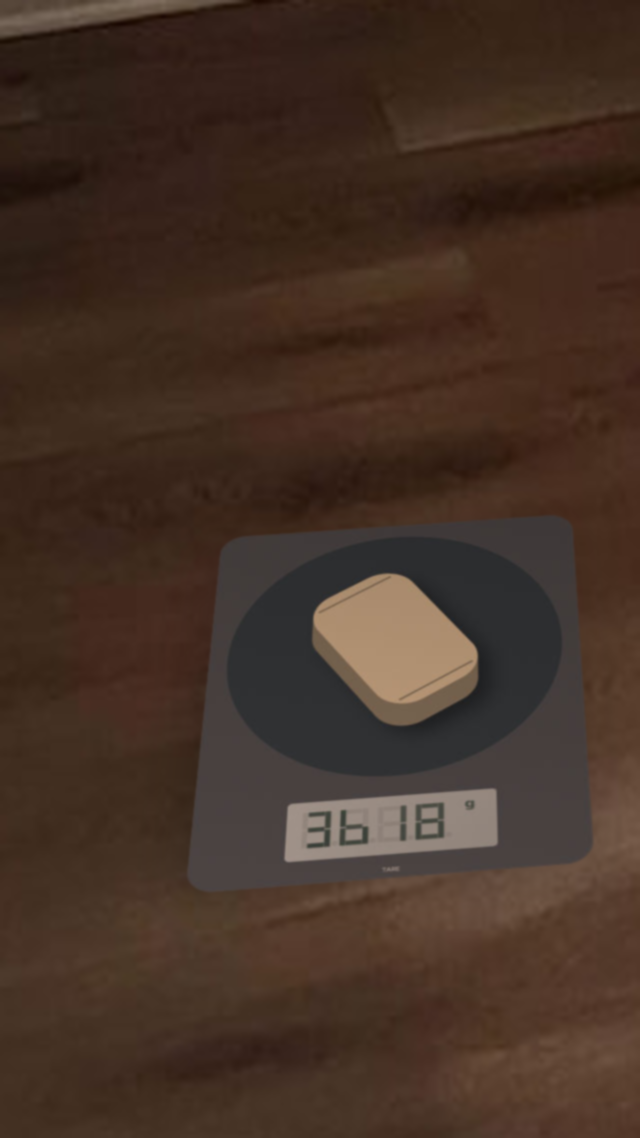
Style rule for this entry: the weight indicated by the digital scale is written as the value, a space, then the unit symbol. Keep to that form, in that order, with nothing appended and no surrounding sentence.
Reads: 3618 g
